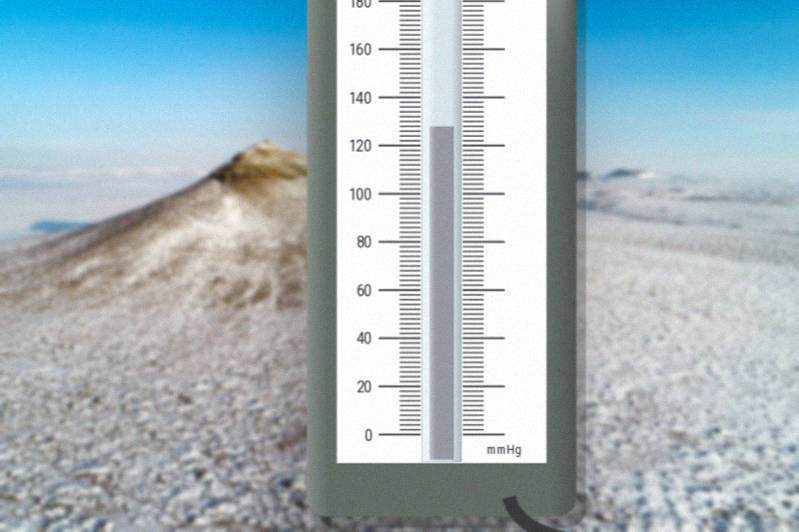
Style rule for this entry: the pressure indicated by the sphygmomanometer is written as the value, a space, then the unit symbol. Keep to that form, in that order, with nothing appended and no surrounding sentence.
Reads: 128 mmHg
